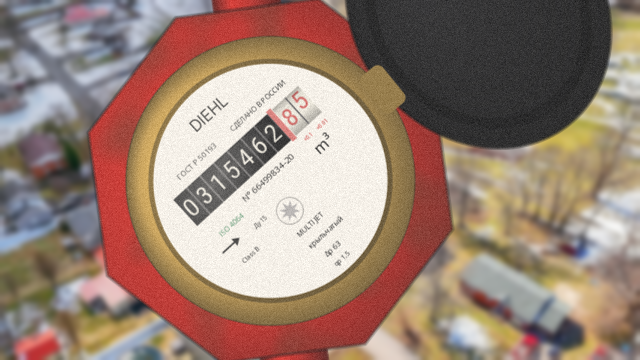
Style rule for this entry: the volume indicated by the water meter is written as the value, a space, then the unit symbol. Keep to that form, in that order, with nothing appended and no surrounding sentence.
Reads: 315462.85 m³
